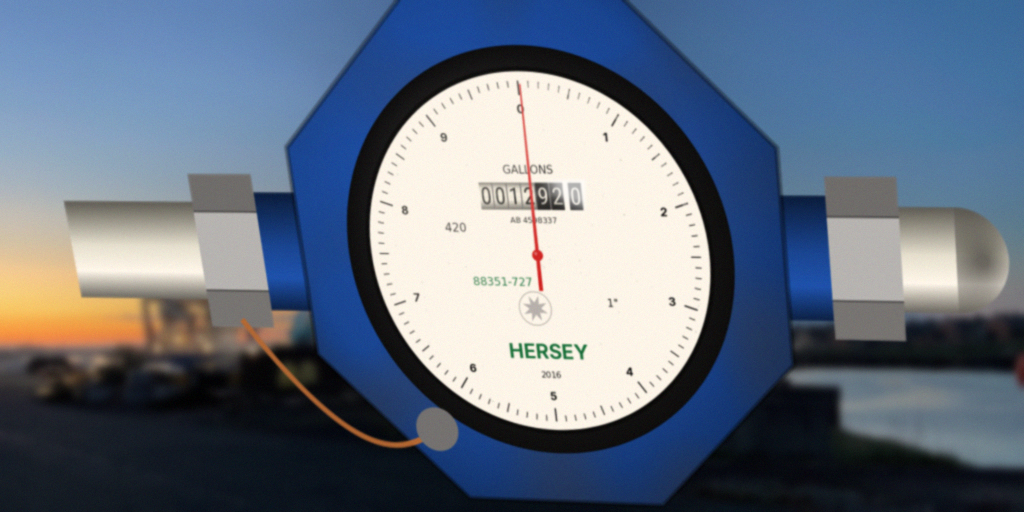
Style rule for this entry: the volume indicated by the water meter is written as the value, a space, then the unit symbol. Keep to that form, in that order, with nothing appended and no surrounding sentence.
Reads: 12920.0 gal
